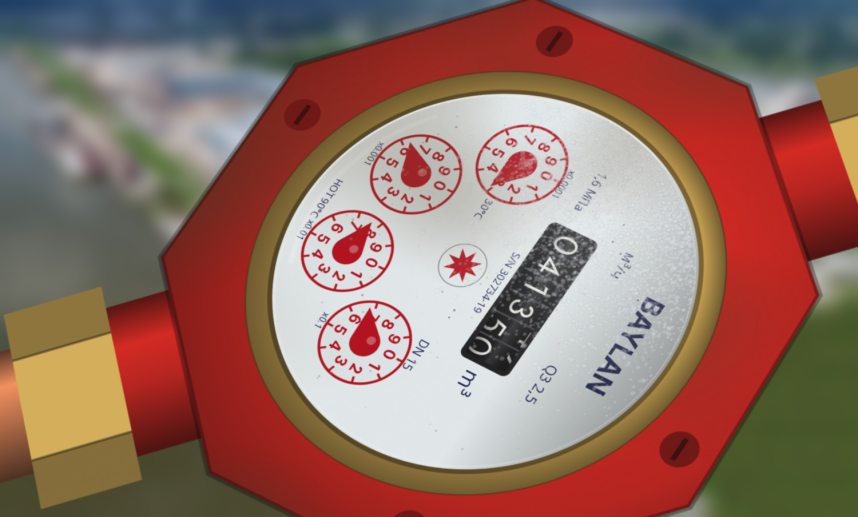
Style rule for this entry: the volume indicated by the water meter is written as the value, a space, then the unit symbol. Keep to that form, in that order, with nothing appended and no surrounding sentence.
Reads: 41349.6763 m³
